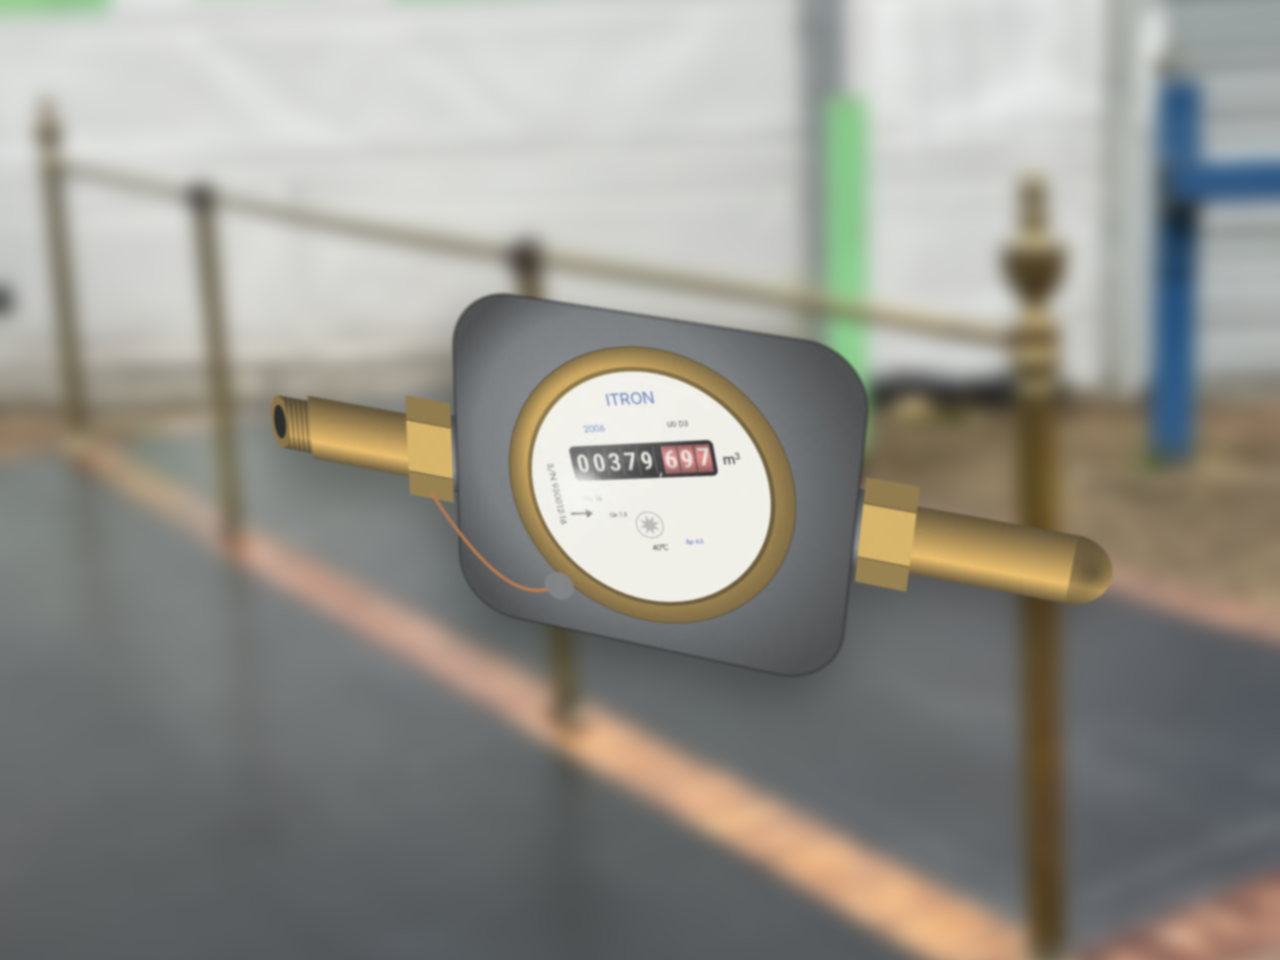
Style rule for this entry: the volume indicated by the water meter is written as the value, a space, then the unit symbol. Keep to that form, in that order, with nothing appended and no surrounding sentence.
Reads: 379.697 m³
